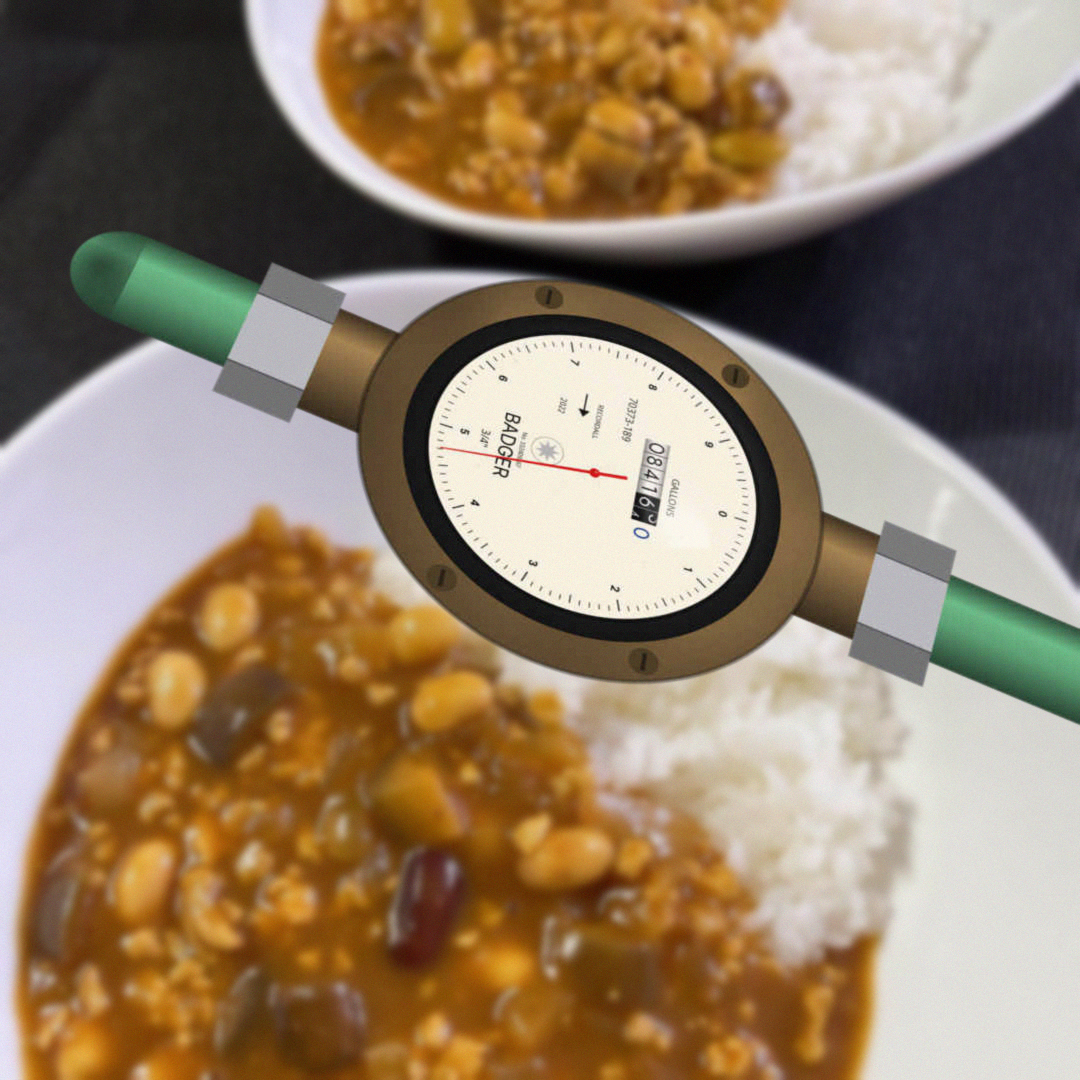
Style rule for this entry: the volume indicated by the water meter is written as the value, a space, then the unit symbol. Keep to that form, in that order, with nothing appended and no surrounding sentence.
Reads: 841634.7 gal
